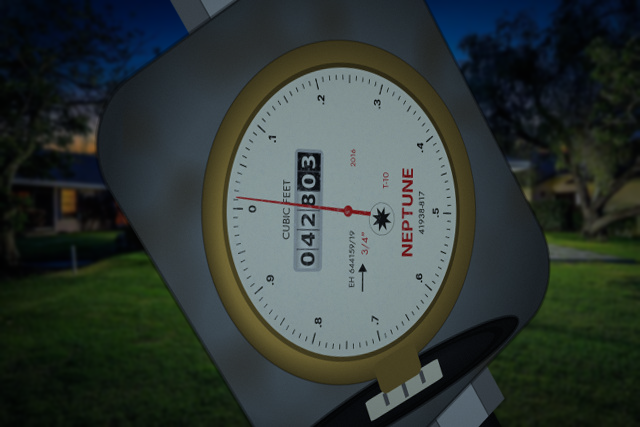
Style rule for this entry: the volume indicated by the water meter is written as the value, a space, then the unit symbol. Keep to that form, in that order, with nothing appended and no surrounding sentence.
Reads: 42803.01 ft³
